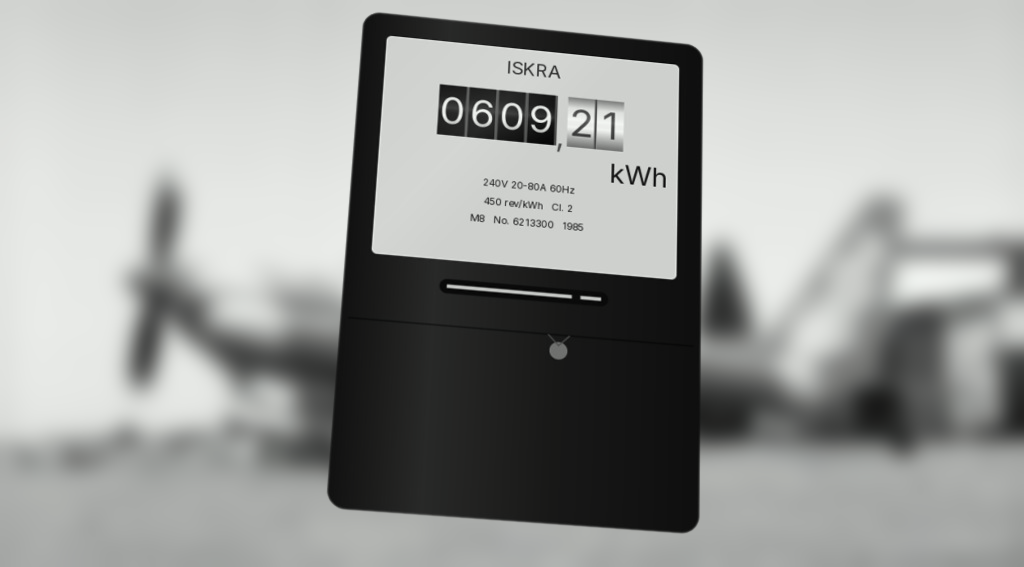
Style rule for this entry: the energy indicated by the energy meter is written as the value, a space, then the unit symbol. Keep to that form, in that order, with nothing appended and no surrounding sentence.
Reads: 609.21 kWh
